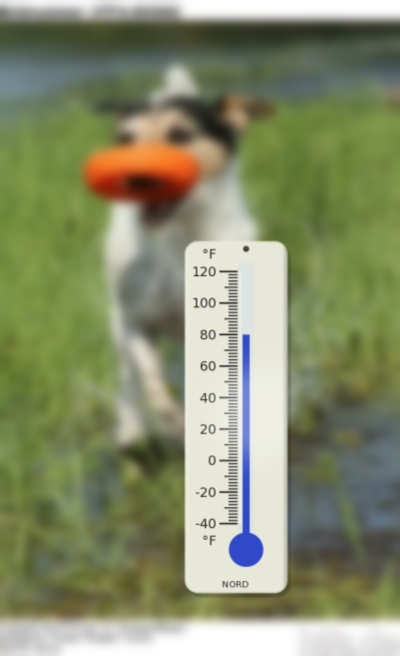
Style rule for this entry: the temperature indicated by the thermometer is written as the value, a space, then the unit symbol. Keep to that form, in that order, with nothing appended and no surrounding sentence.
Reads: 80 °F
